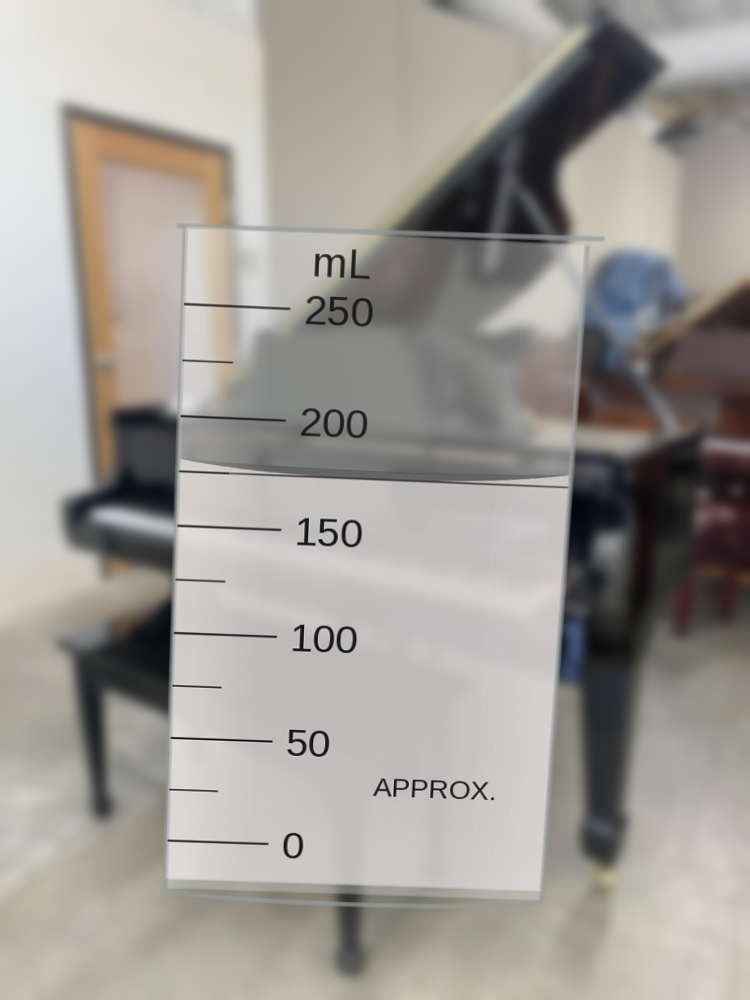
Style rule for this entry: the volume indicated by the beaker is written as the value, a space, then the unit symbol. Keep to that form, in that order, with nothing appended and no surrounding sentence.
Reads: 175 mL
